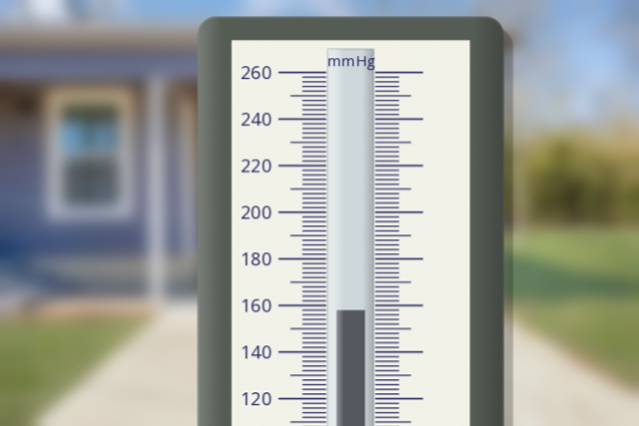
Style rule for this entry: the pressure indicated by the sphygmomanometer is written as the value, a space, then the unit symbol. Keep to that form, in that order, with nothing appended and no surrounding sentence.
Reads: 158 mmHg
